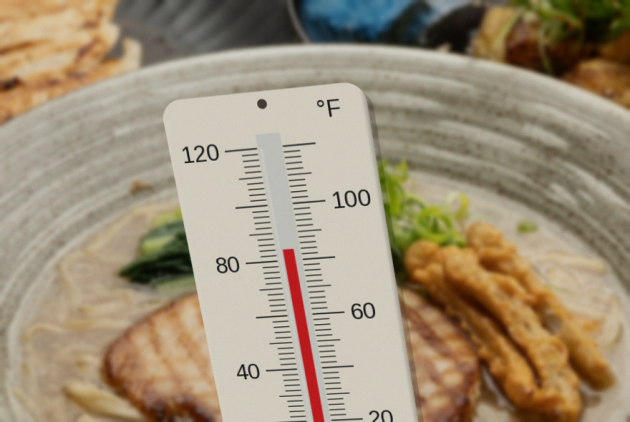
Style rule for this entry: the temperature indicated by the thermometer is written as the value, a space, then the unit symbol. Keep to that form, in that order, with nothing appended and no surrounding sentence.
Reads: 84 °F
